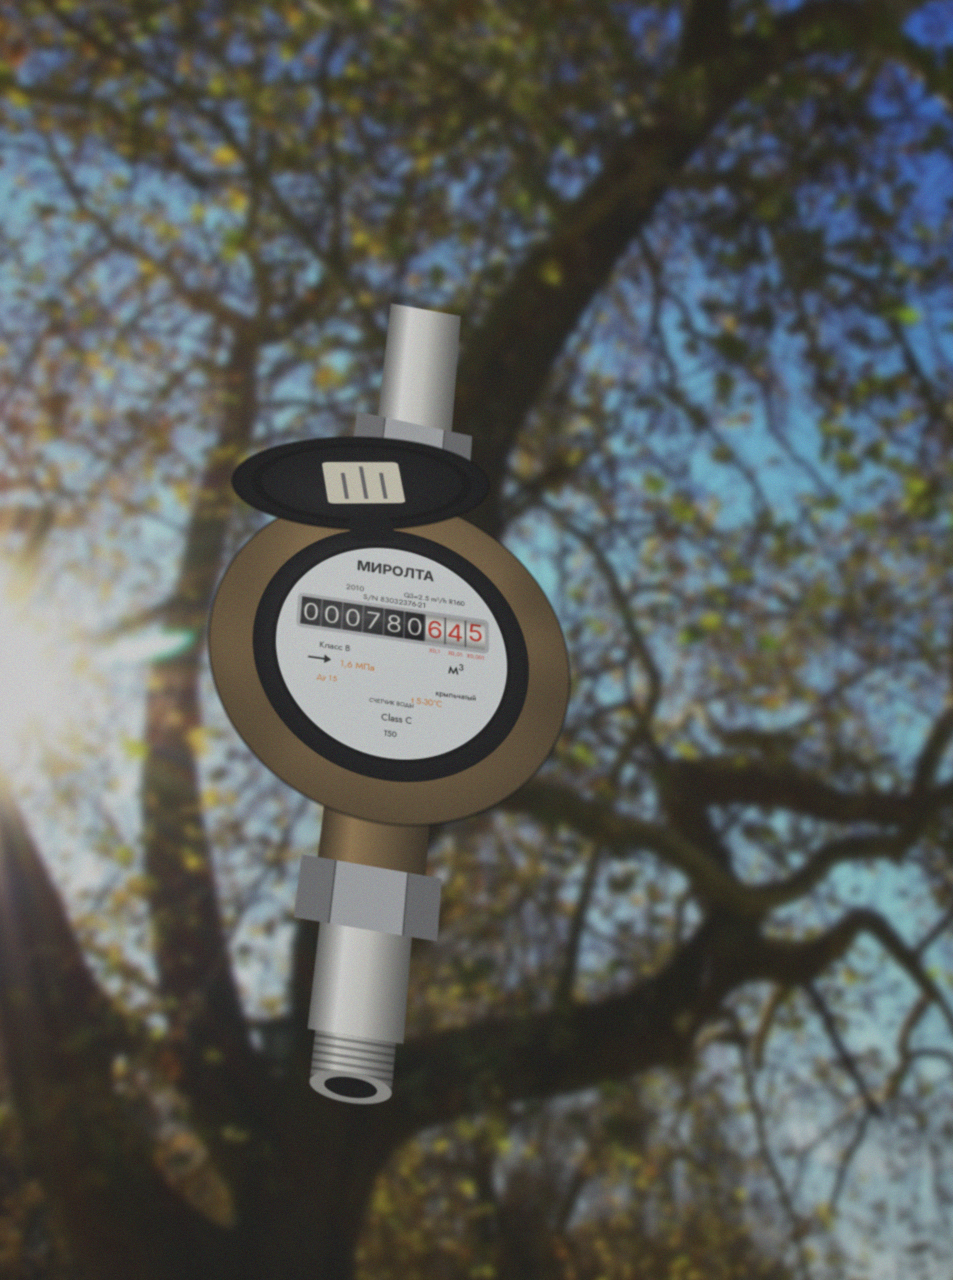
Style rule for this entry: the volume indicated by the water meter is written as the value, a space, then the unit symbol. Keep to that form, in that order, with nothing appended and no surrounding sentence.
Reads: 780.645 m³
